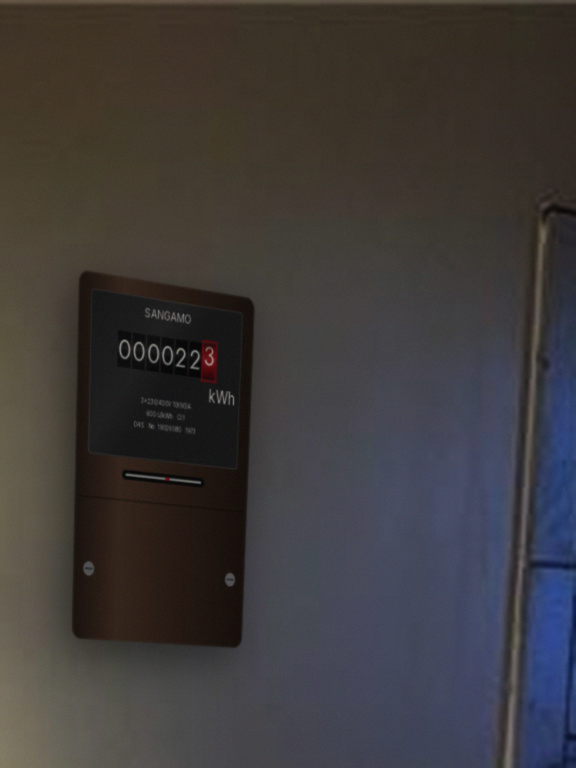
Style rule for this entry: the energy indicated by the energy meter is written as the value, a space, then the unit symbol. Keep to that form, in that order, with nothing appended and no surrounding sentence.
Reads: 22.3 kWh
